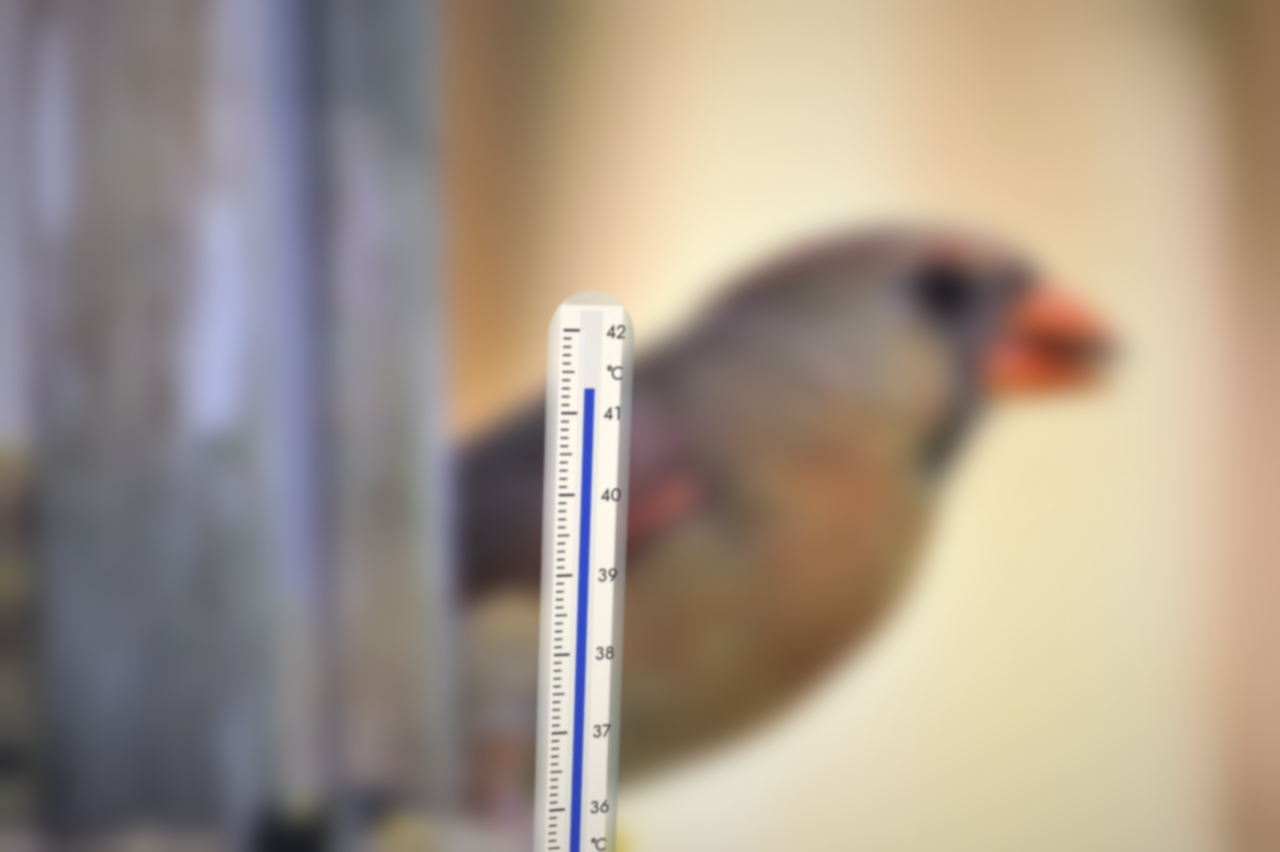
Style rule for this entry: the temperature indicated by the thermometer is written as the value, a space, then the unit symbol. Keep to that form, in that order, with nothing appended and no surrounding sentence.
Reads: 41.3 °C
